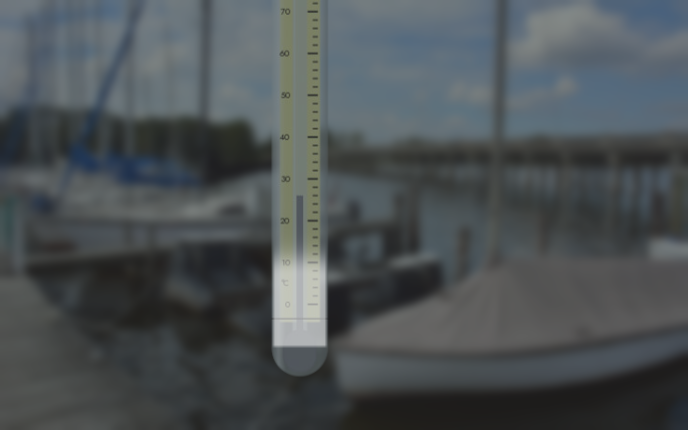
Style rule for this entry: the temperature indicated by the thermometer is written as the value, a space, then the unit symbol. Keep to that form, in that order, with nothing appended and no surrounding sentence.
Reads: 26 °C
